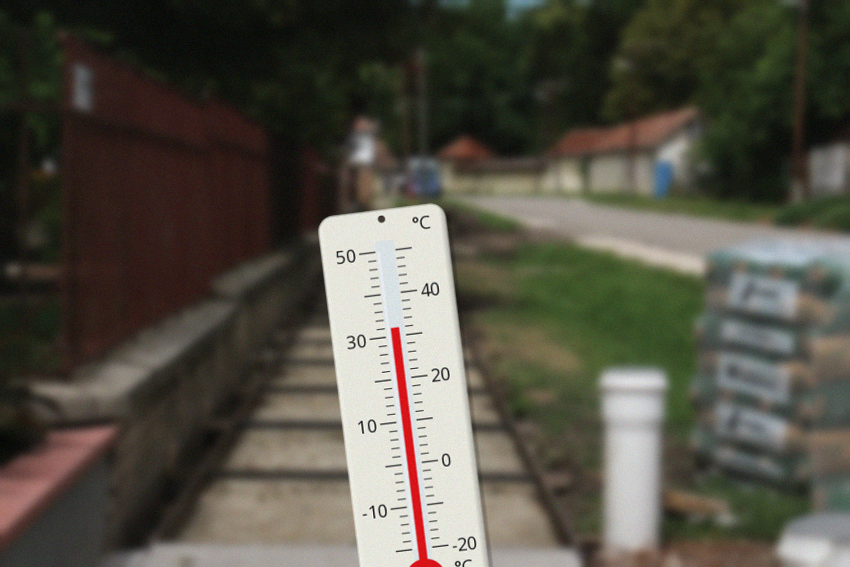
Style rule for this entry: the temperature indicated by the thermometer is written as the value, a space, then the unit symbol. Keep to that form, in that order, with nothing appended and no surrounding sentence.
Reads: 32 °C
